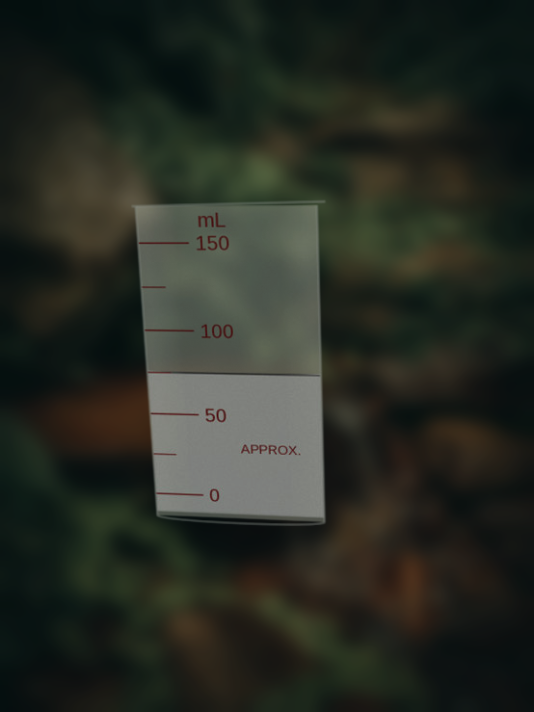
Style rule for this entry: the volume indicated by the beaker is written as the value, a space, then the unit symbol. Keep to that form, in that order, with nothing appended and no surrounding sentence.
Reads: 75 mL
